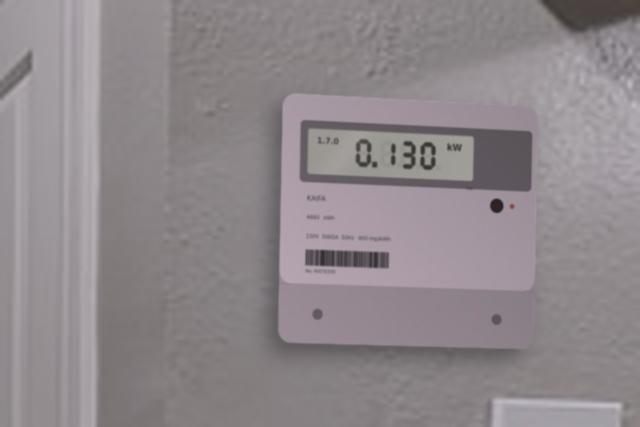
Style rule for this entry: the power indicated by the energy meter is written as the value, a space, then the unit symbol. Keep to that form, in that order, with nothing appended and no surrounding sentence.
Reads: 0.130 kW
